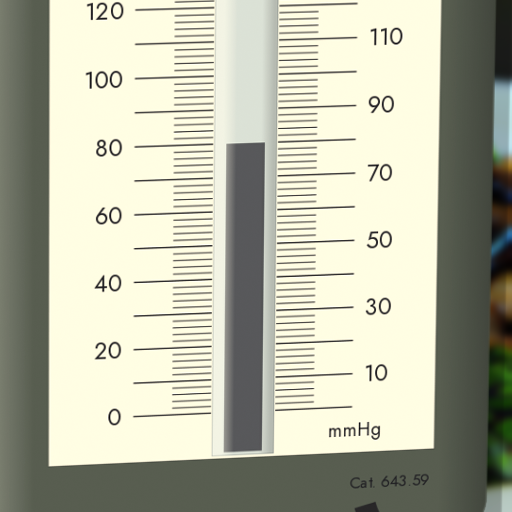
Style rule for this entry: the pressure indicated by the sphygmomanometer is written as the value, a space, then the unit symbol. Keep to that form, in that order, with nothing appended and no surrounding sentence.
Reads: 80 mmHg
